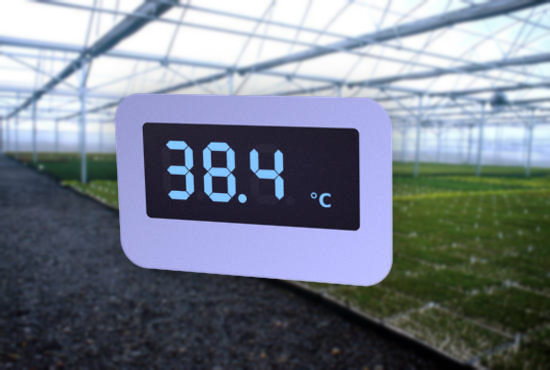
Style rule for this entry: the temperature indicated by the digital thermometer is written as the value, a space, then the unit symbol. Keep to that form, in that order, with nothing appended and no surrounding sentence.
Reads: 38.4 °C
